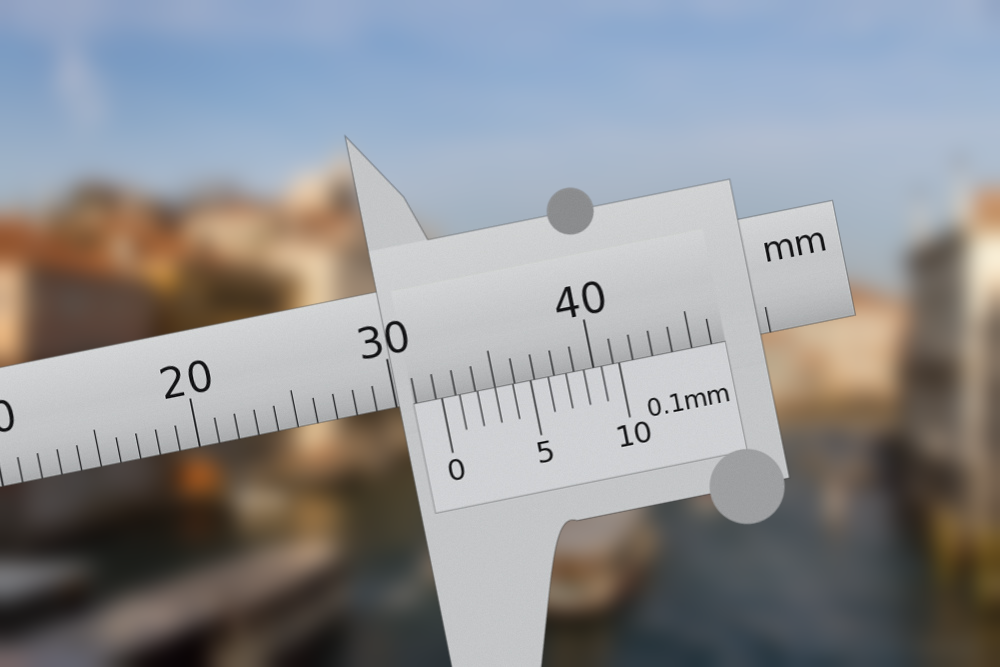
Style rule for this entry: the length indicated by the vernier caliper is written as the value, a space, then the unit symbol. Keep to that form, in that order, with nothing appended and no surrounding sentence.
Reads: 32.3 mm
